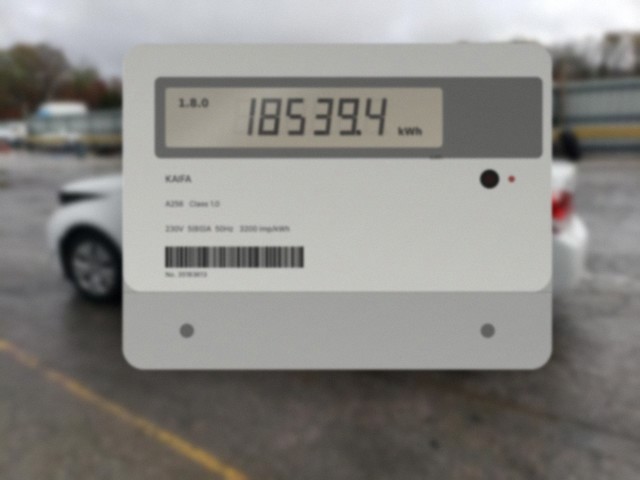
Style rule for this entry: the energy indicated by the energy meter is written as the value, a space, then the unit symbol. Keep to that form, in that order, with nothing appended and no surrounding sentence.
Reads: 18539.4 kWh
